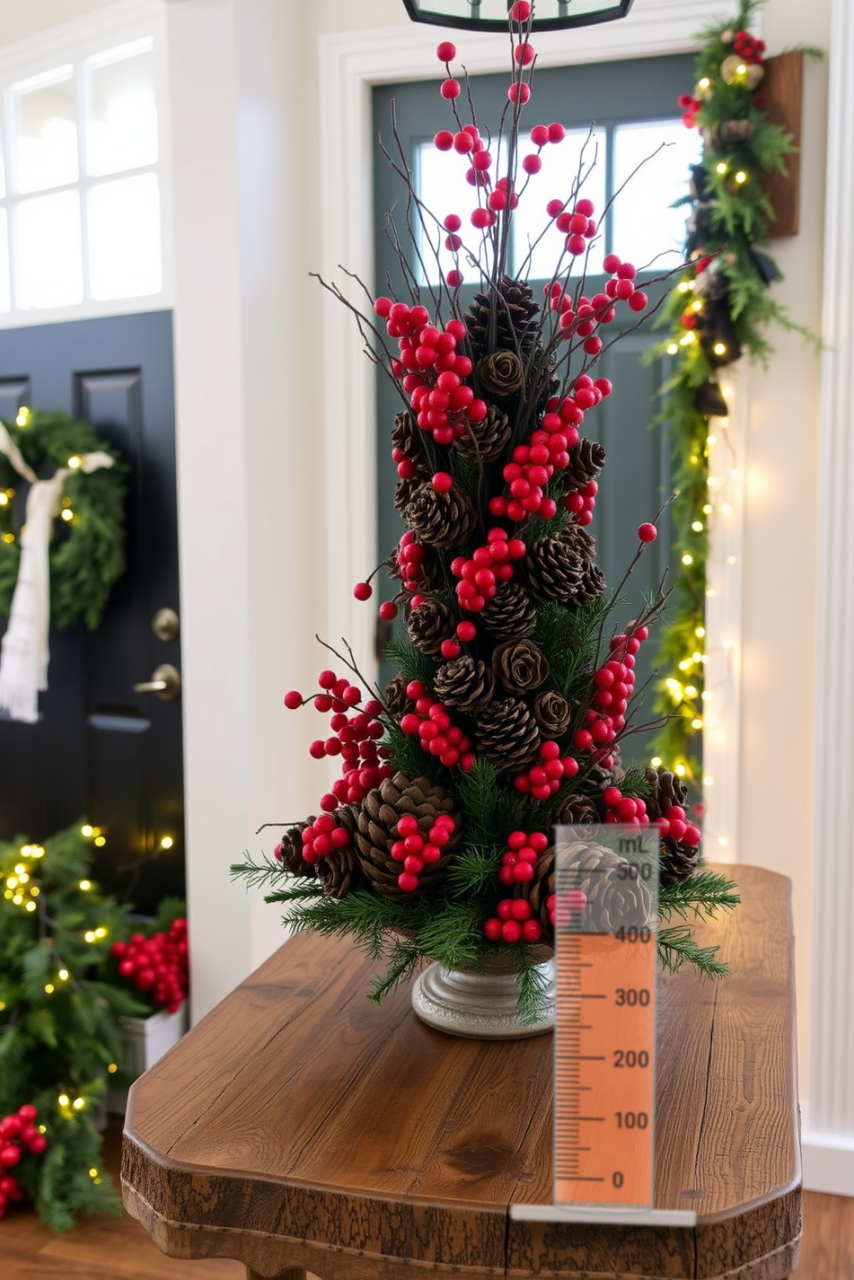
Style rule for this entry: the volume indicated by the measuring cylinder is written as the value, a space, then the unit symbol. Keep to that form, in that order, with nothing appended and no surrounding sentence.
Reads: 400 mL
